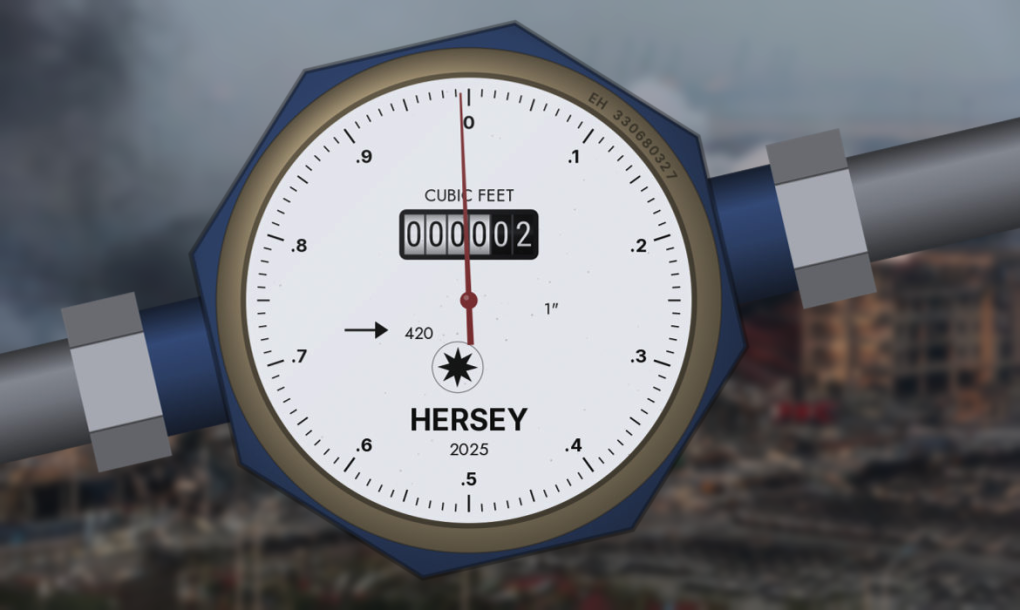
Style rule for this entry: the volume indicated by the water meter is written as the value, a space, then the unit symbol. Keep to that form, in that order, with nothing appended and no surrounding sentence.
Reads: 1.99 ft³
